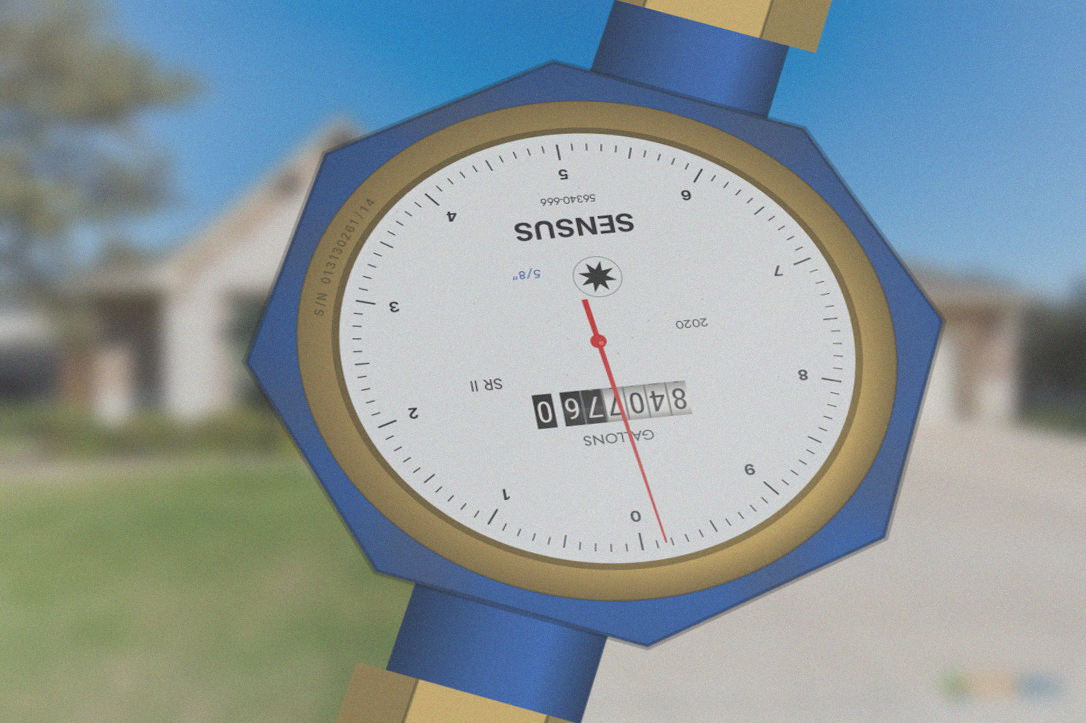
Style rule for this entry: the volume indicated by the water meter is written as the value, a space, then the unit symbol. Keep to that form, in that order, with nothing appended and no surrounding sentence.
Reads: 8407759.8 gal
